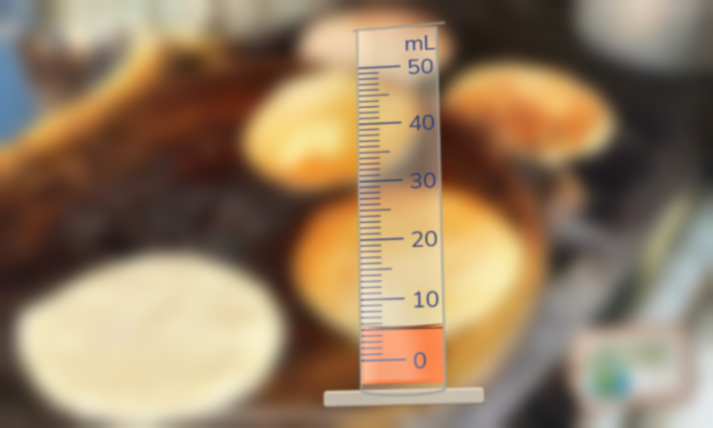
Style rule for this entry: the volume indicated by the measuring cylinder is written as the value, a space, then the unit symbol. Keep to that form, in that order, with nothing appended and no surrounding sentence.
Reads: 5 mL
